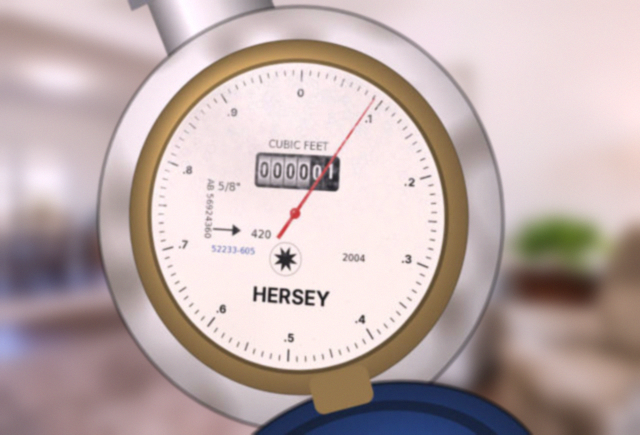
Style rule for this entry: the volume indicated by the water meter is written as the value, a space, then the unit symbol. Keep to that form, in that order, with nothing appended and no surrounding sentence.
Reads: 1.09 ft³
